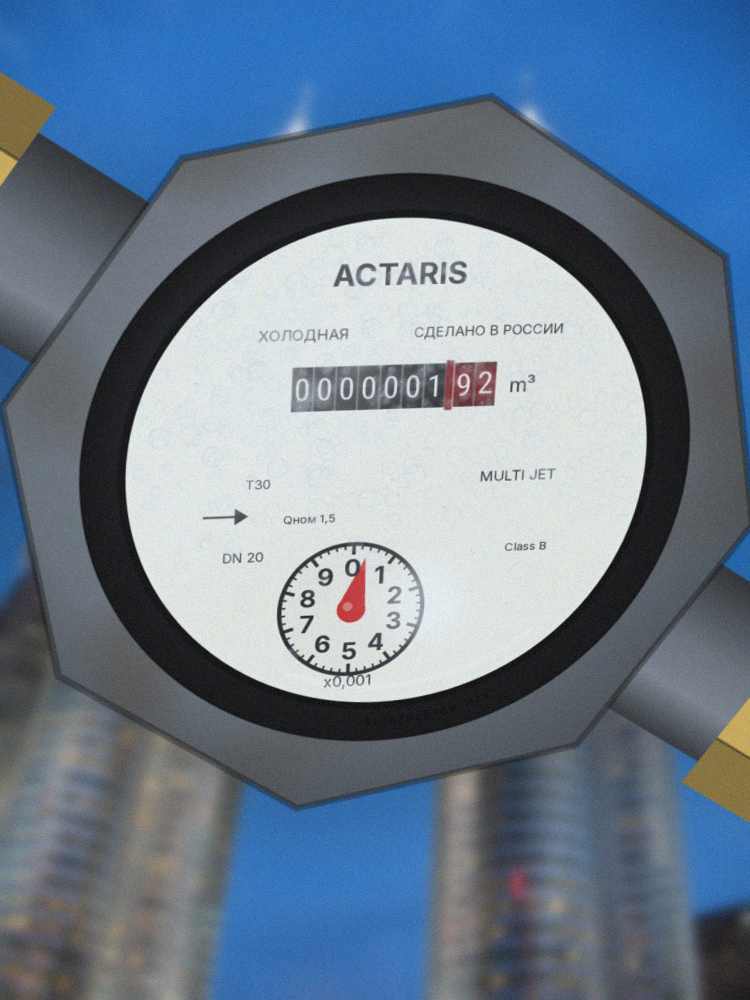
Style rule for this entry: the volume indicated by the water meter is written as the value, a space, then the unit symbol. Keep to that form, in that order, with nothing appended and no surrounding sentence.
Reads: 1.920 m³
